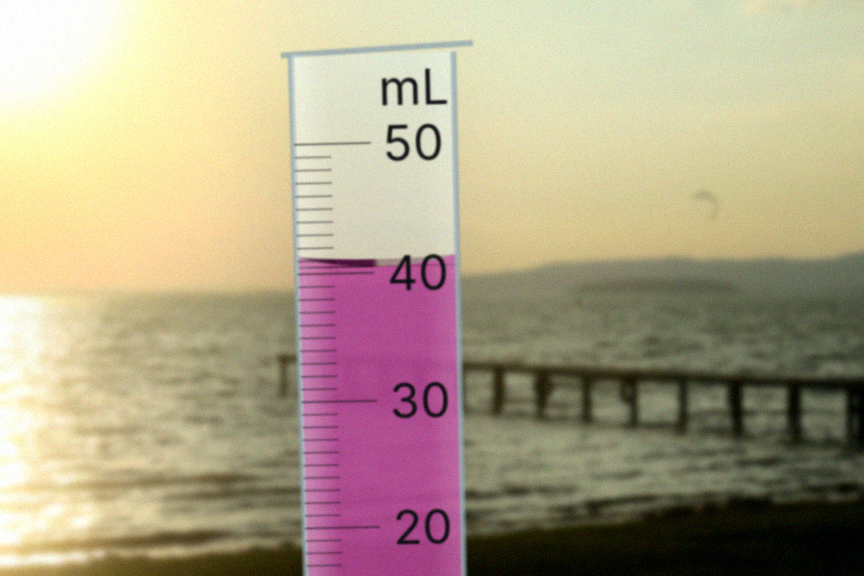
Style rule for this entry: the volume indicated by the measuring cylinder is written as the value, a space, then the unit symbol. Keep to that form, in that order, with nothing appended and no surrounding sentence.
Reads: 40.5 mL
